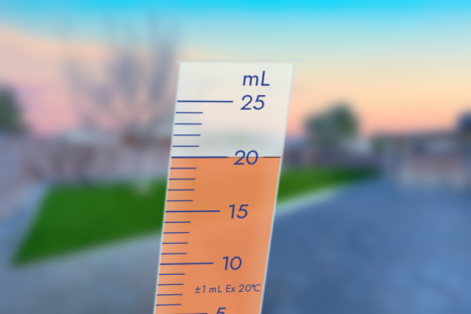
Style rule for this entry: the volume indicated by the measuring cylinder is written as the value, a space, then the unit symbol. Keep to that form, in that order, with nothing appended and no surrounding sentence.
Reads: 20 mL
